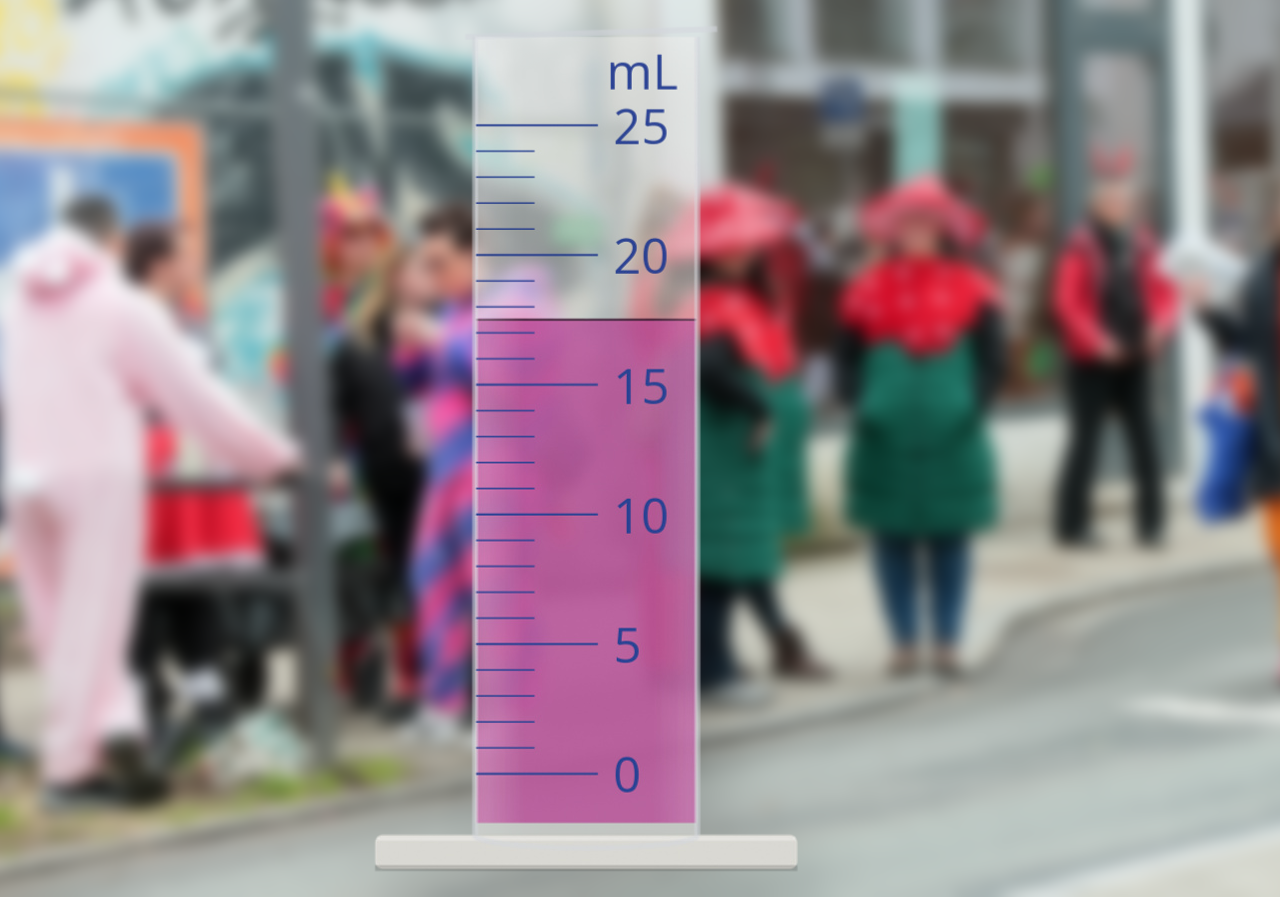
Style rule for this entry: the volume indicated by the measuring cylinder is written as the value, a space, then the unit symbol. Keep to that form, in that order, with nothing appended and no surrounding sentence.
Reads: 17.5 mL
